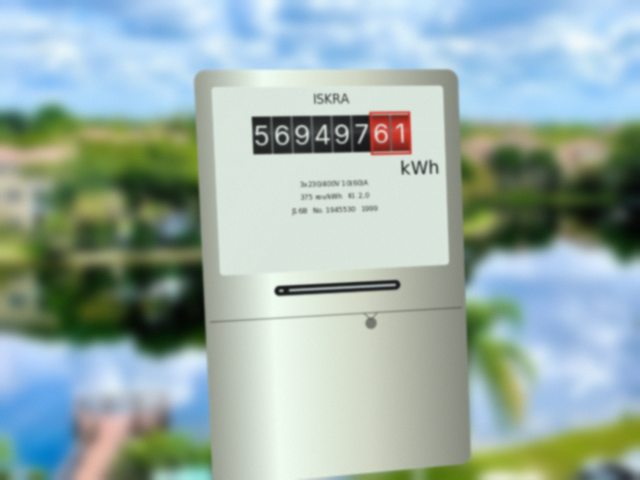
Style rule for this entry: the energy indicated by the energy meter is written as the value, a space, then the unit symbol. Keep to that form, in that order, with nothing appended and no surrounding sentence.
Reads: 569497.61 kWh
